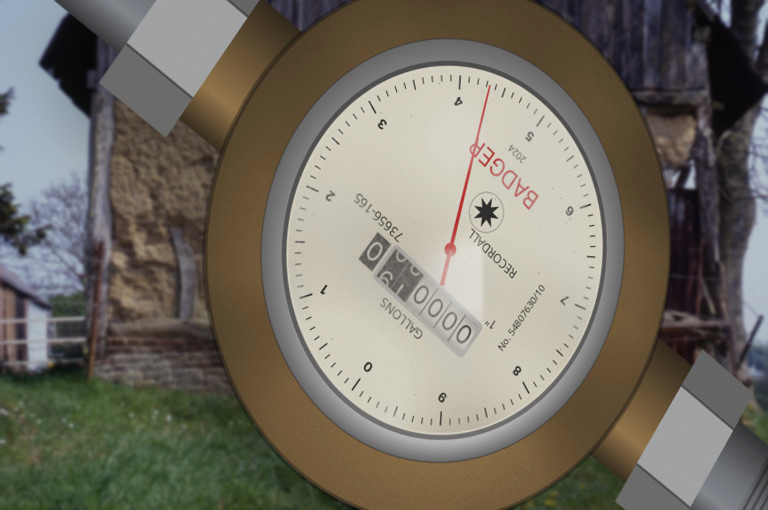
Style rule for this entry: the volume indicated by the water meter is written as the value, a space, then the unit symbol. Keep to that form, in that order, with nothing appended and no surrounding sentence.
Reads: 194.3 gal
